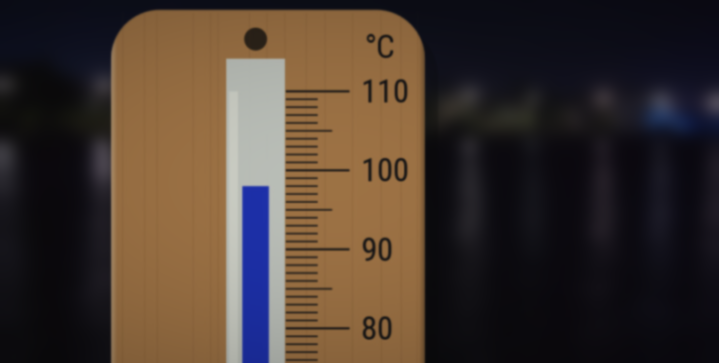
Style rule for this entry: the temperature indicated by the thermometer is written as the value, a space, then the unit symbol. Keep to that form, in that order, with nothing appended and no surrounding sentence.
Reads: 98 °C
